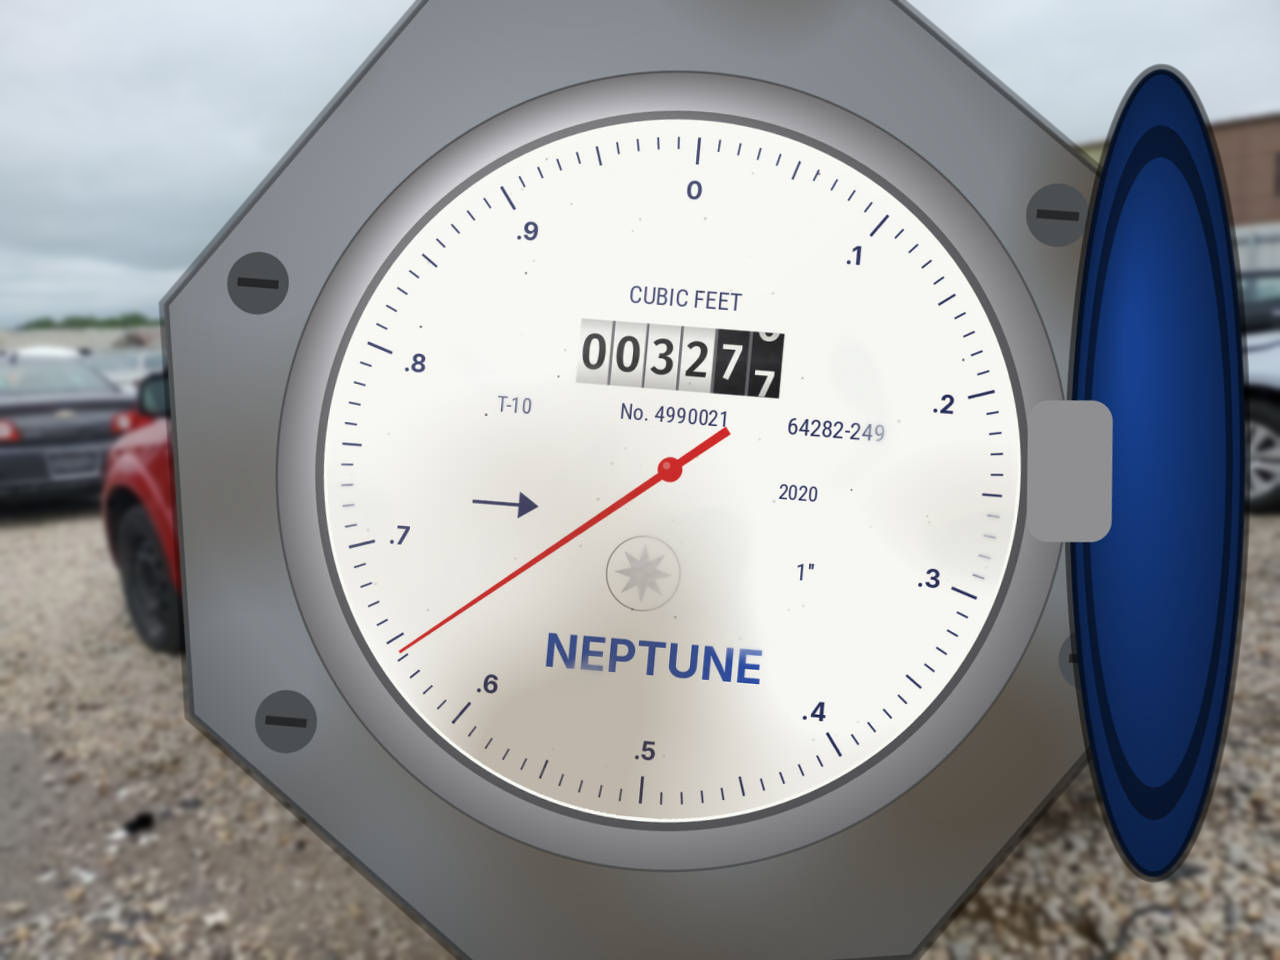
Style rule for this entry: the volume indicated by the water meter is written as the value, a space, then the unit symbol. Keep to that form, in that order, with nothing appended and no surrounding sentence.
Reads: 3276.64 ft³
